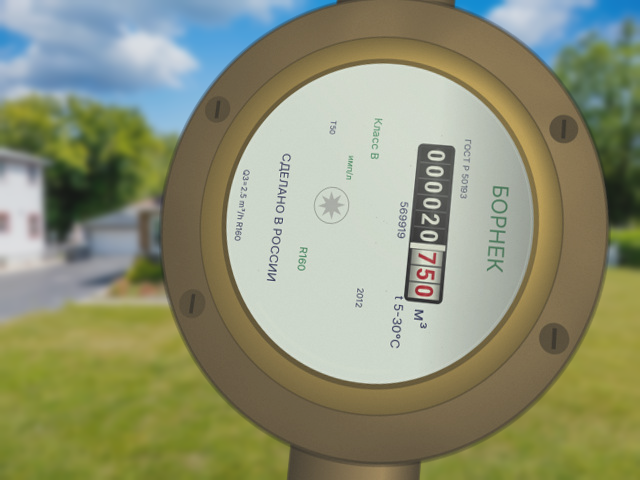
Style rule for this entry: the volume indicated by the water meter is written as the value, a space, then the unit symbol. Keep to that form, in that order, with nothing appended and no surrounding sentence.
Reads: 20.750 m³
